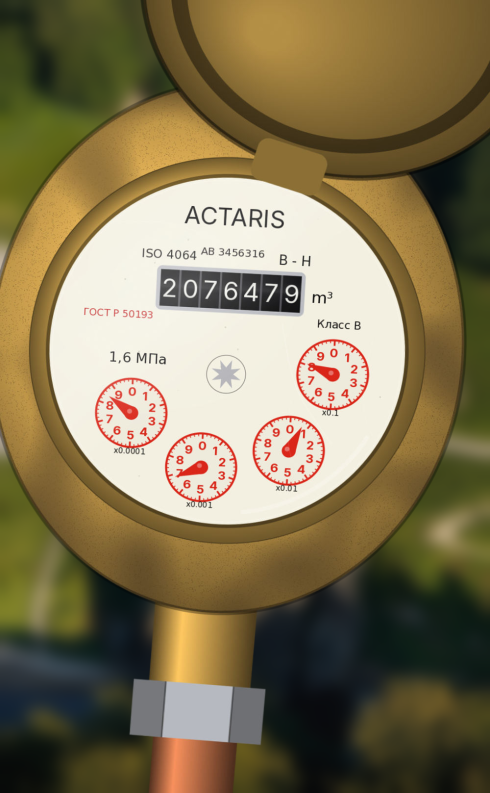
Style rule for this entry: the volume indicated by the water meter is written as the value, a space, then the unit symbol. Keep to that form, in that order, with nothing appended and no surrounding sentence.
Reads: 2076479.8068 m³
